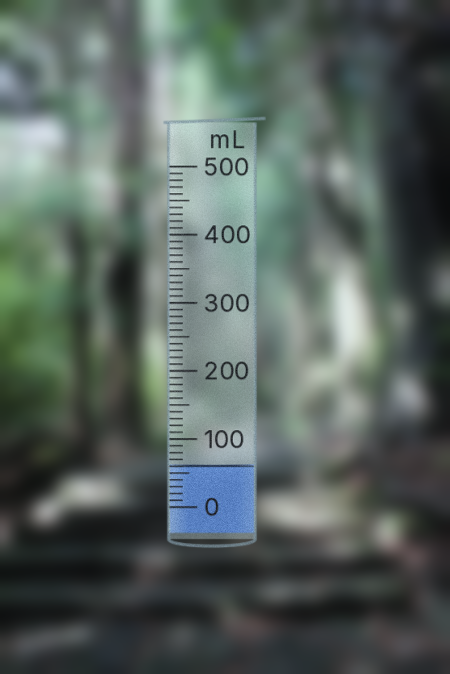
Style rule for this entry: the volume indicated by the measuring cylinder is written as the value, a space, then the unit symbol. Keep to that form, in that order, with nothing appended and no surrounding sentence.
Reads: 60 mL
